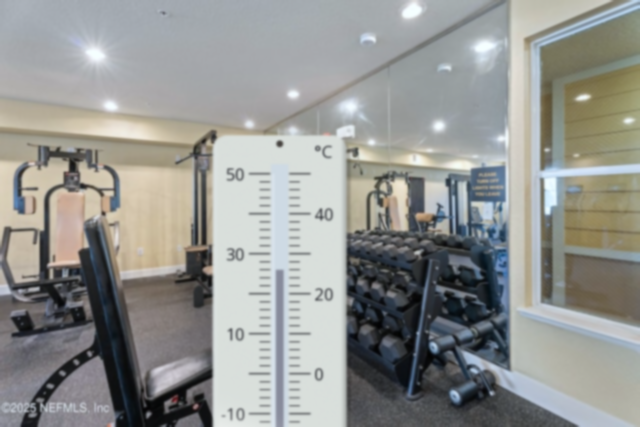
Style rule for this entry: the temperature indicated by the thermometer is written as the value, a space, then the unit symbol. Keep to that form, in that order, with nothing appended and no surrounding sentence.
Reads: 26 °C
